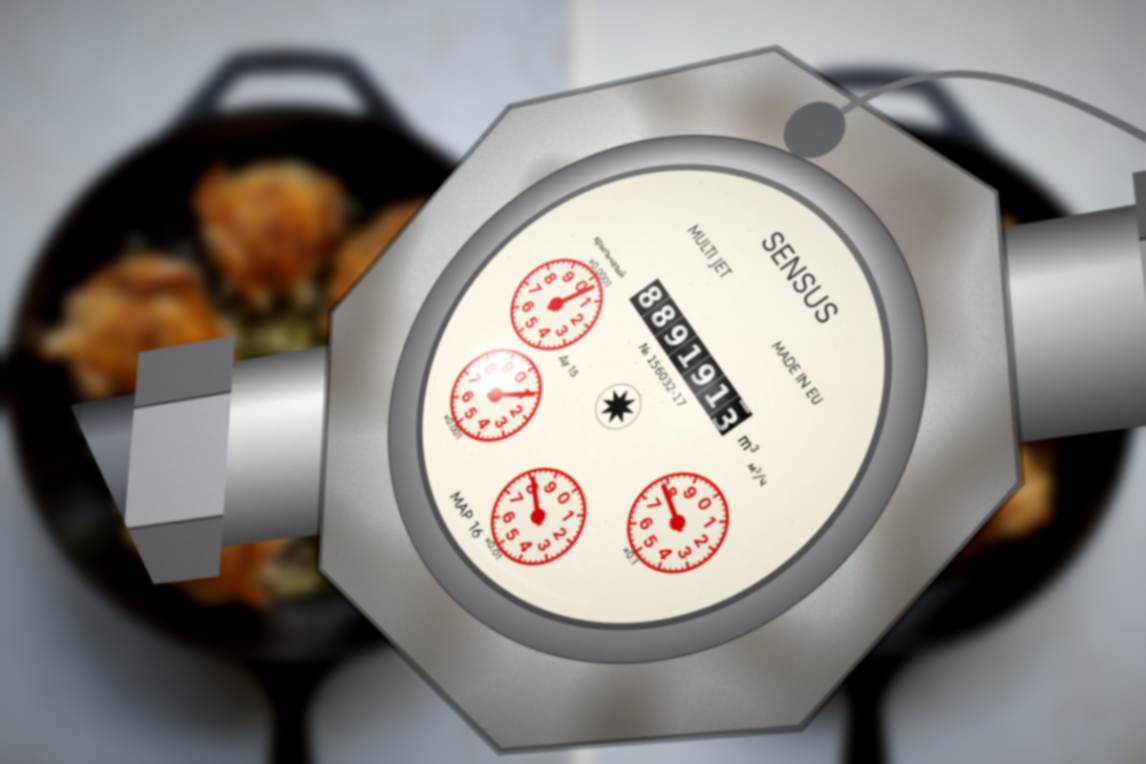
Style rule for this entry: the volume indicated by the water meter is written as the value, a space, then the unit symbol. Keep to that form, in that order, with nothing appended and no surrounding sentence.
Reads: 8891912.7810 m³
